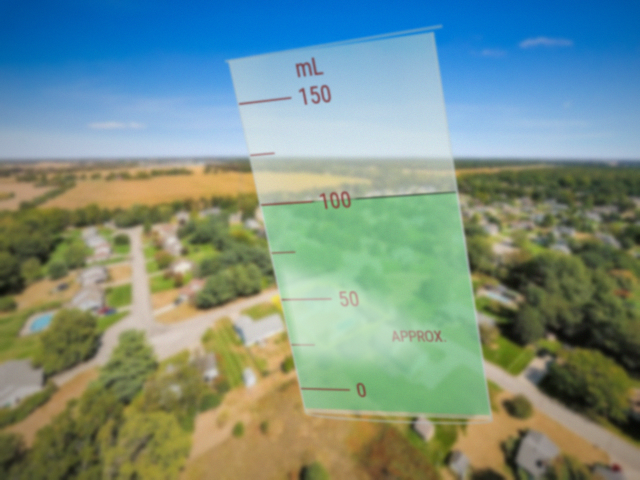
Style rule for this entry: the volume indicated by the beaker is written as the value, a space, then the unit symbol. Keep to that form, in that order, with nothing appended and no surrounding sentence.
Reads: 100 mL
